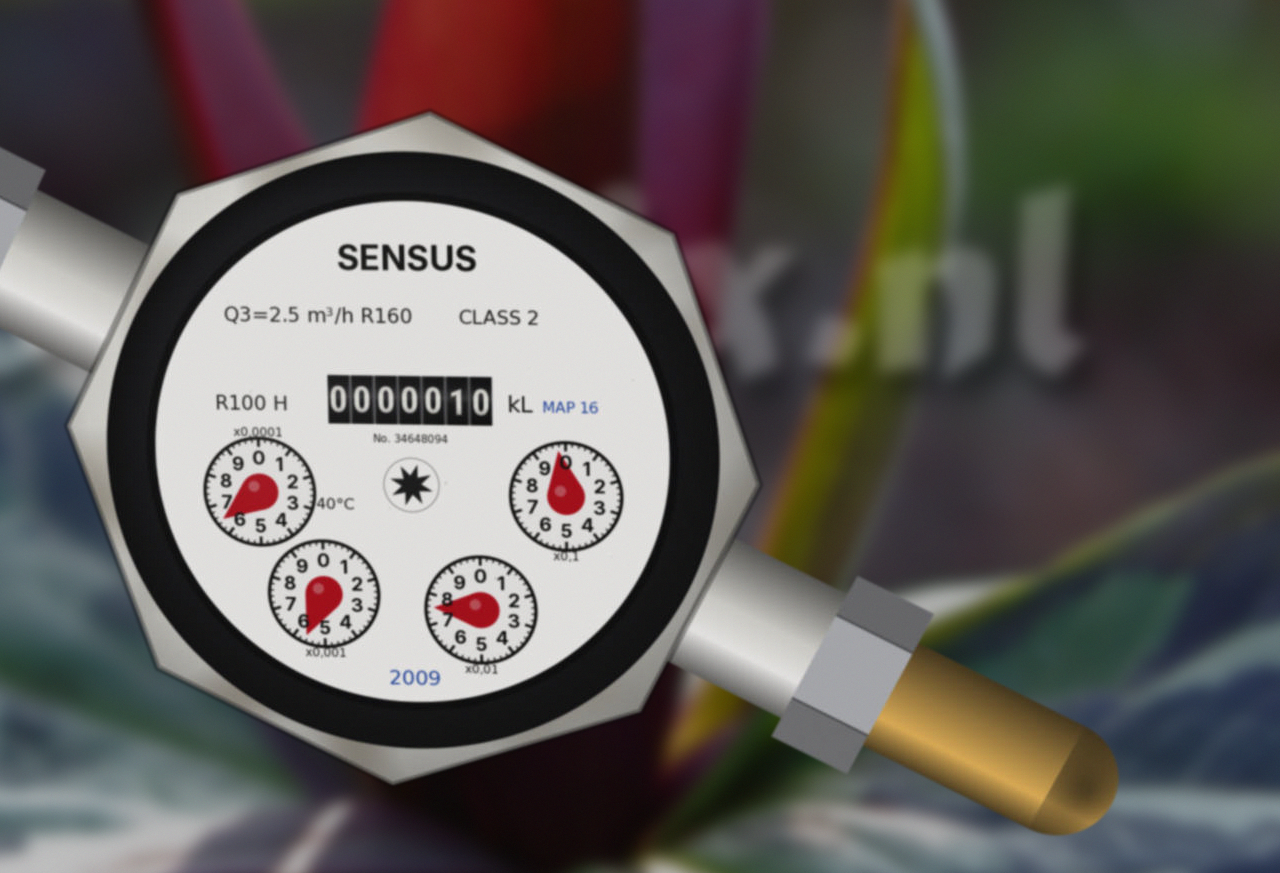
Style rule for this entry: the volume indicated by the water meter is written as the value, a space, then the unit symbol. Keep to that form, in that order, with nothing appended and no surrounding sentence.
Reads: 9.9756 kL
